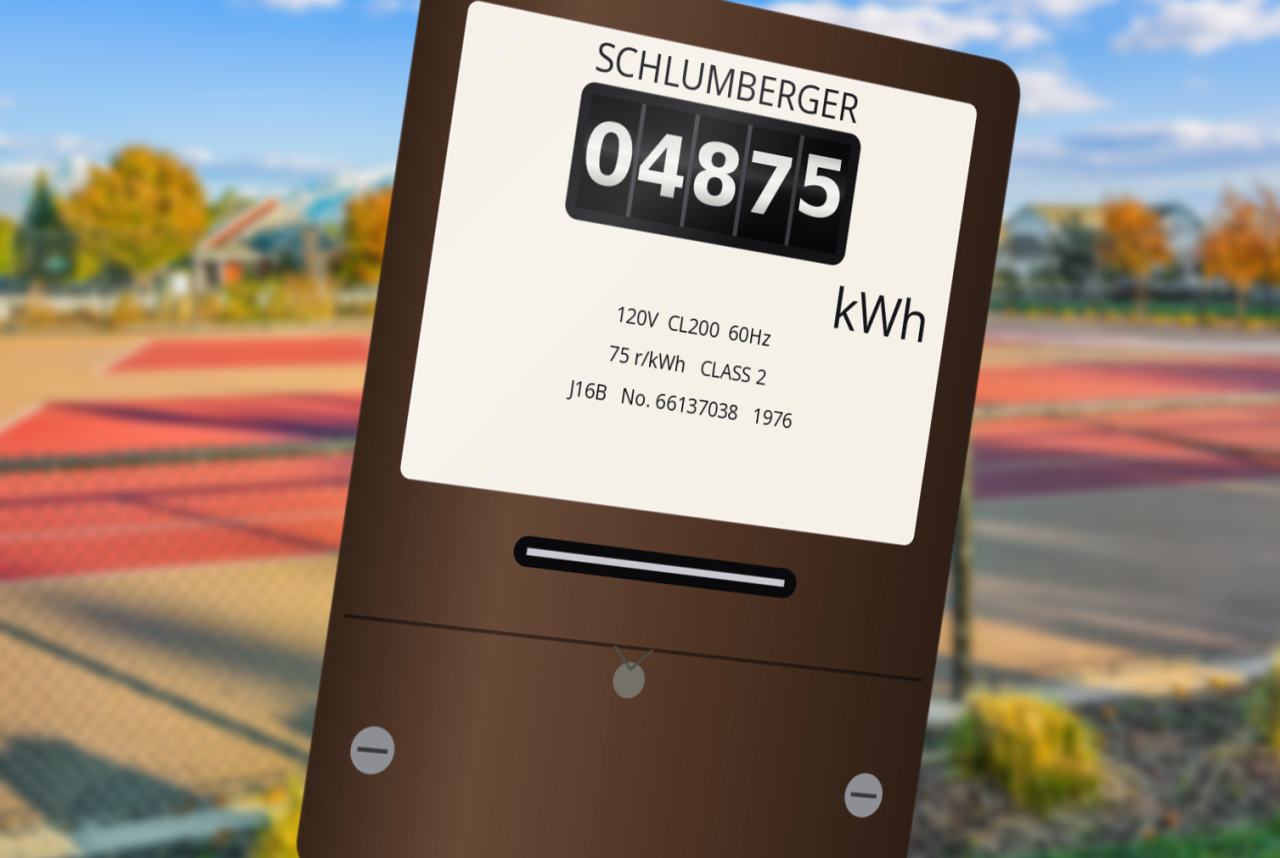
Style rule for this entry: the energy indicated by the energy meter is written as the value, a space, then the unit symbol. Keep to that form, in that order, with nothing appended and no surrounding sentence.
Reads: 4875 kWh
